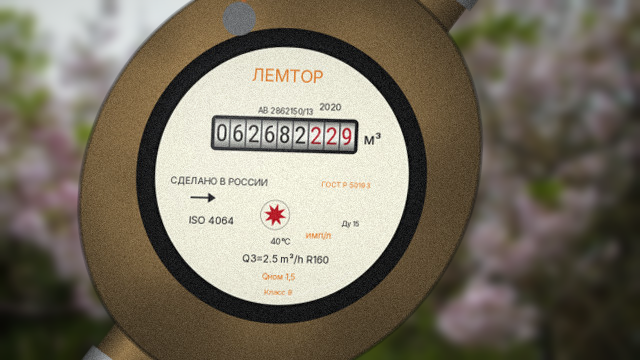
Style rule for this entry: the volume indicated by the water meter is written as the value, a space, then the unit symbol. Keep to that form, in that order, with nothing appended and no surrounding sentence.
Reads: 62682.229 m³
